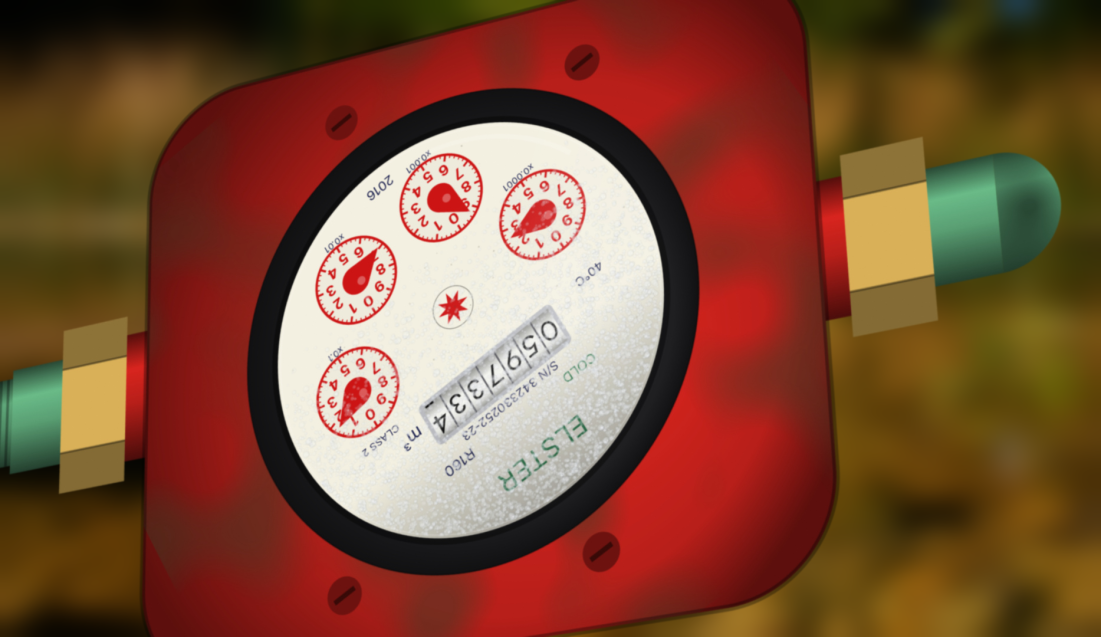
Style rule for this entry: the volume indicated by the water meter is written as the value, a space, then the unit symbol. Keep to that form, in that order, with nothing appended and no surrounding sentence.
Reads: 597334.1692 m³
